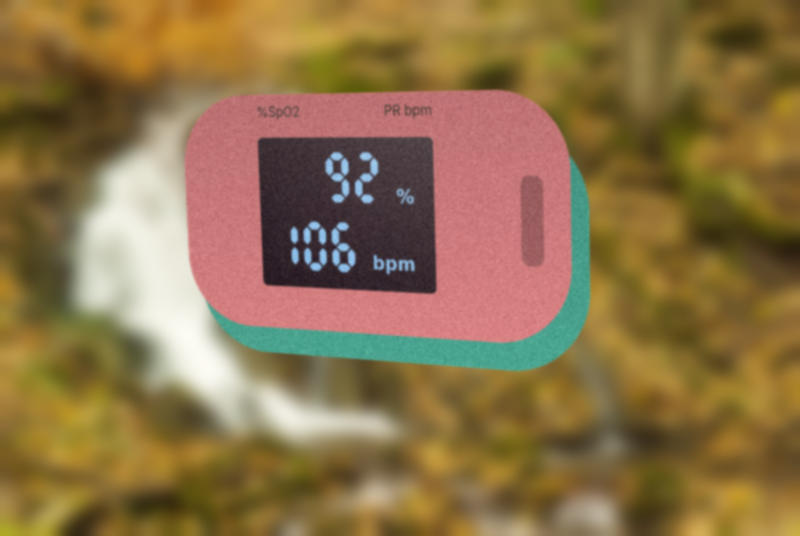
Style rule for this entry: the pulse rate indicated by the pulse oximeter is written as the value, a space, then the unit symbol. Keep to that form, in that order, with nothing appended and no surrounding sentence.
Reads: 106 bpm
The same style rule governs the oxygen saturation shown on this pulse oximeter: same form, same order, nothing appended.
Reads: 92 %
